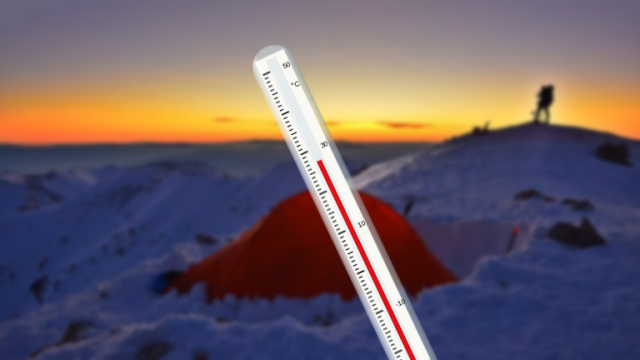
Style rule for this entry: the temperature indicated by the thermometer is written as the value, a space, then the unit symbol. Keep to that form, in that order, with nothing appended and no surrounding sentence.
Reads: 27 °C
